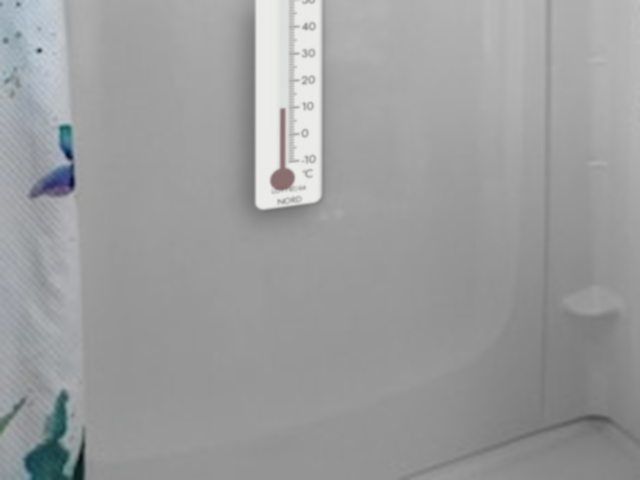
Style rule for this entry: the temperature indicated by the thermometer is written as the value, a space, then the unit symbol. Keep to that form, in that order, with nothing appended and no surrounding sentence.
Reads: 10 °C
